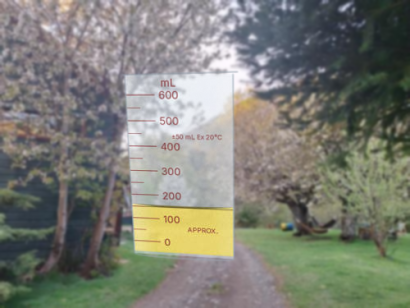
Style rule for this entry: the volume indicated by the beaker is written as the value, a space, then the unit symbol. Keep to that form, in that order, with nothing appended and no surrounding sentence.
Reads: 150 mL
